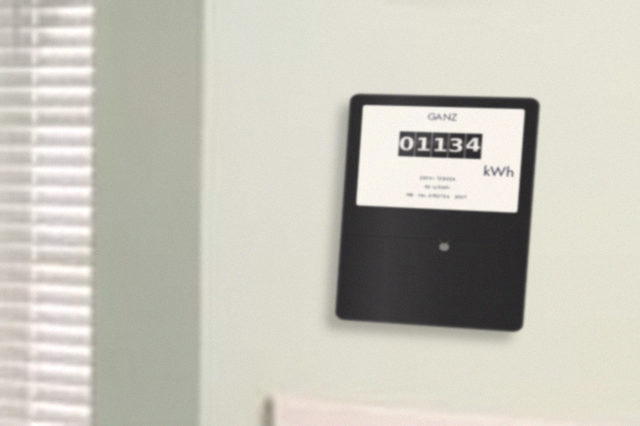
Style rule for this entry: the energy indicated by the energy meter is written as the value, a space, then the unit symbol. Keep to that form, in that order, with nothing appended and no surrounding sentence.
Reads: 1134 kWh
